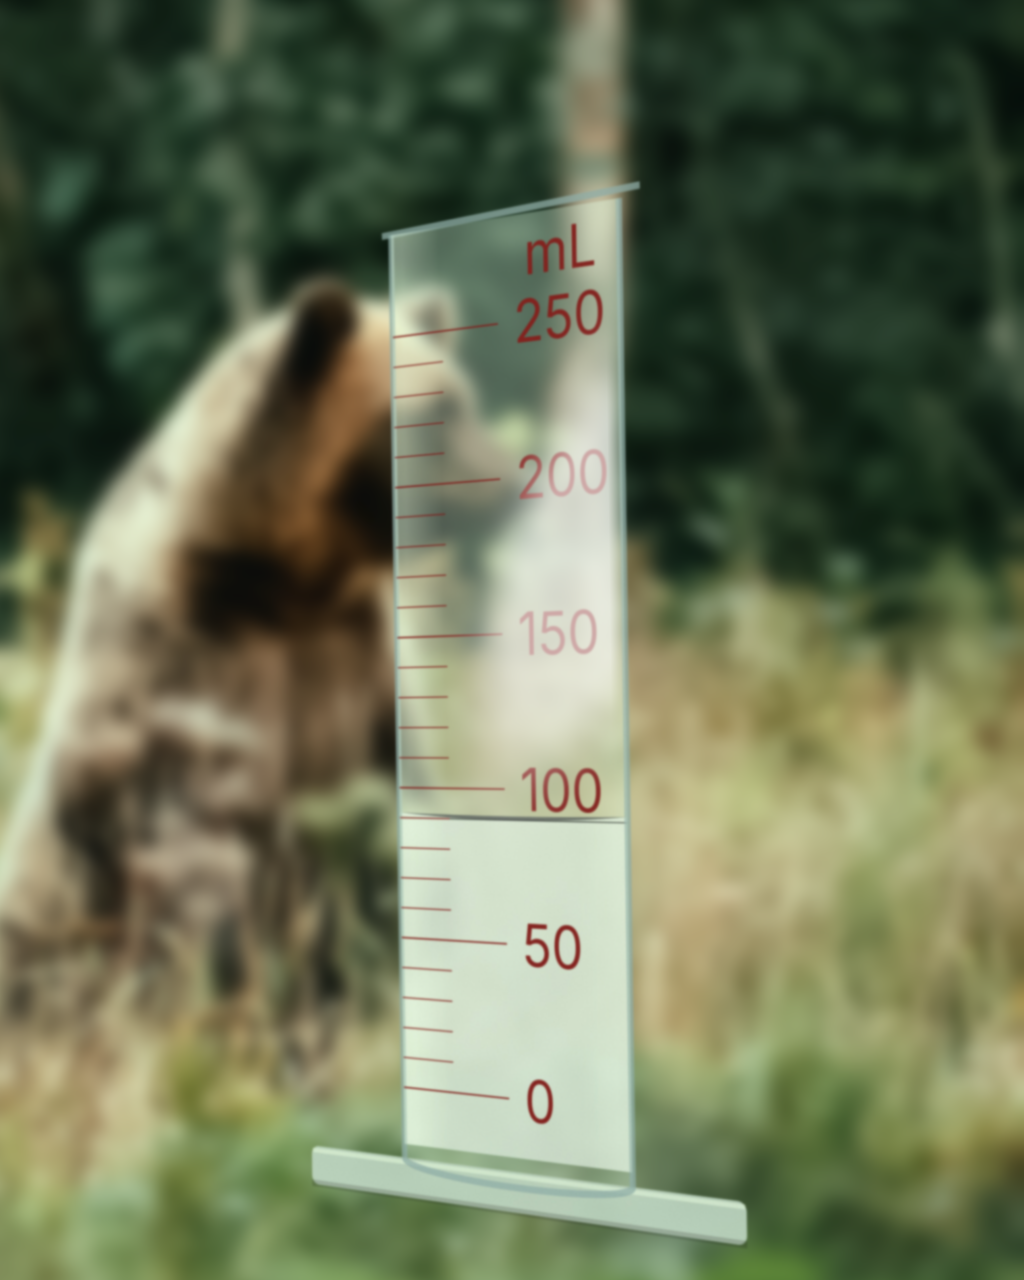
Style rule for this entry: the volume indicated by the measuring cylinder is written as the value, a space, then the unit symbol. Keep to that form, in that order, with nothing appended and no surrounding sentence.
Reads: 90 mL
